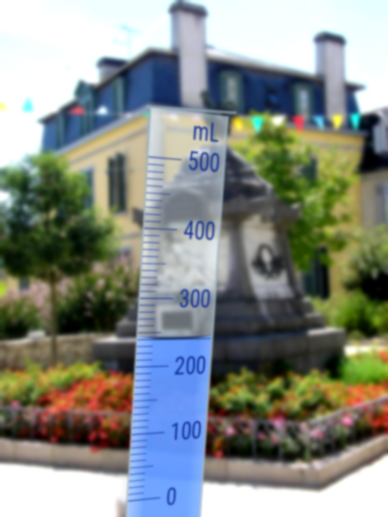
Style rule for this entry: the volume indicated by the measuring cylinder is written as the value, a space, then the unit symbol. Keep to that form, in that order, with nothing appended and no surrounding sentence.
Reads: 240 mL
